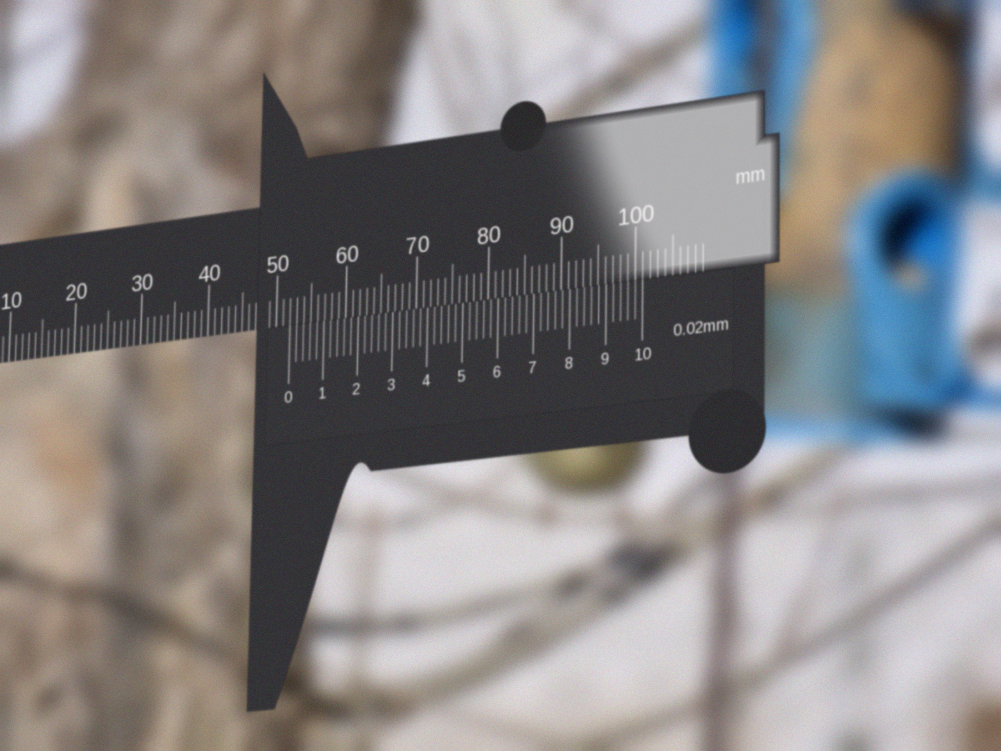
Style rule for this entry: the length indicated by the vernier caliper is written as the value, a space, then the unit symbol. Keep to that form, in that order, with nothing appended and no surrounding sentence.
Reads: 52.0 mm
